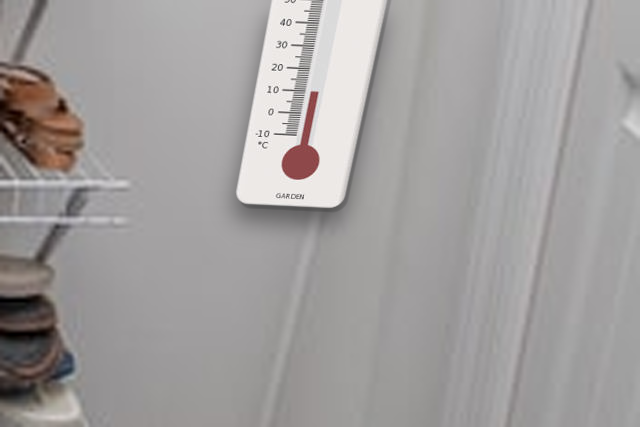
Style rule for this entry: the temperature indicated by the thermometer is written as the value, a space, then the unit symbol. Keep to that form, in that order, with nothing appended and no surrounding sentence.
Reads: 10 °C
